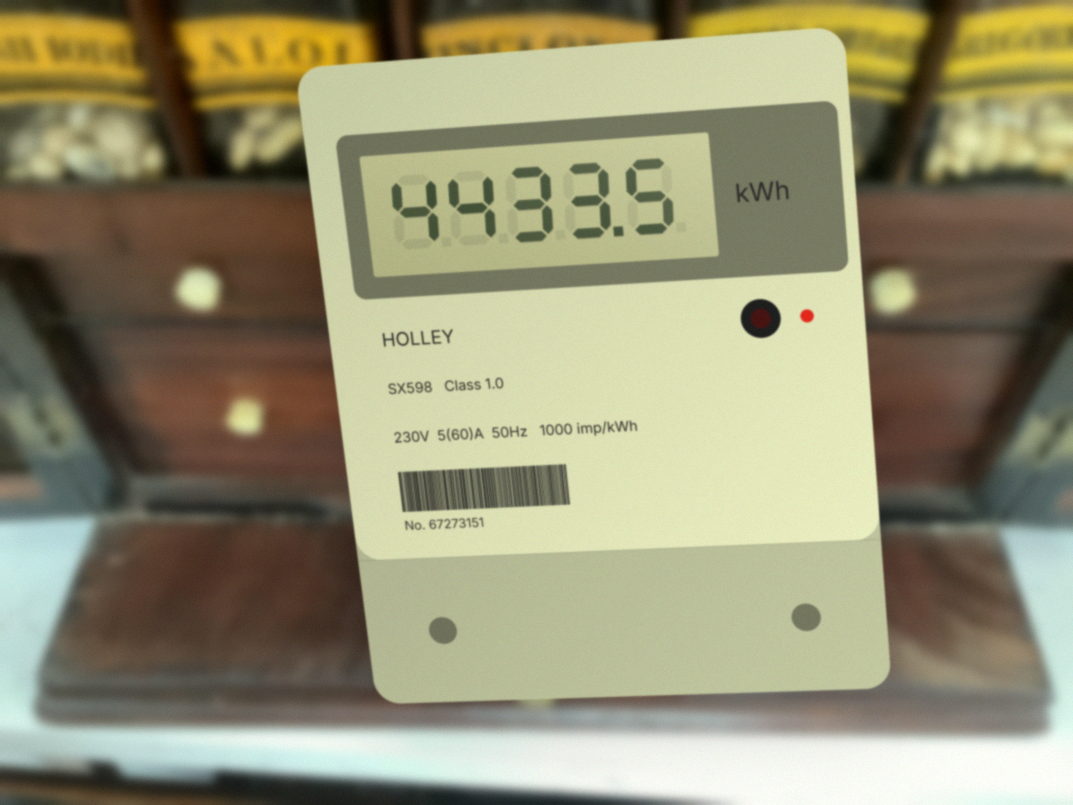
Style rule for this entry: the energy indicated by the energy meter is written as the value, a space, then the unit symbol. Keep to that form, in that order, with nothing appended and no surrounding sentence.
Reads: 4433.5 kWh
